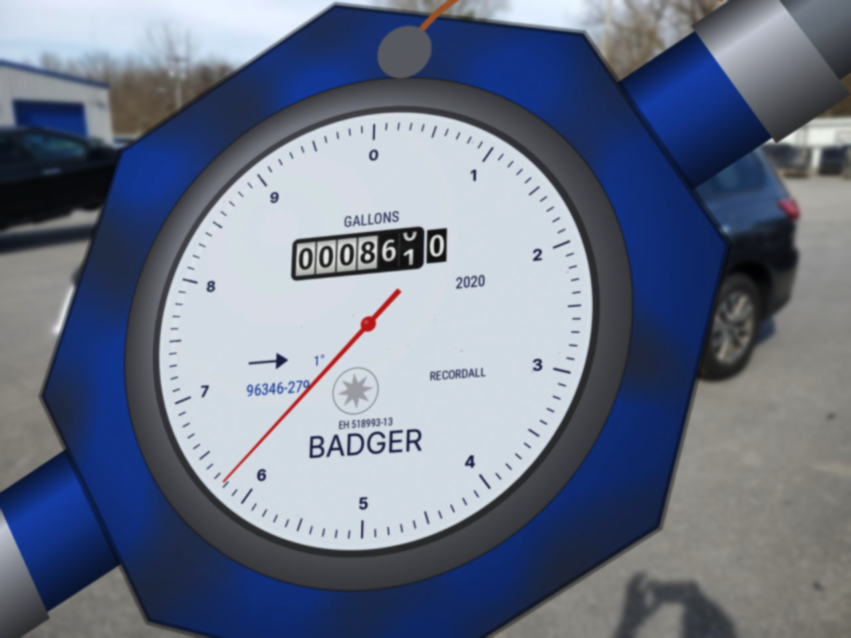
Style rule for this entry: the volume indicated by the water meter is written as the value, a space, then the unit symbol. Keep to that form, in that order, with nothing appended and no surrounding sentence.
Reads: 8606.2 gal
